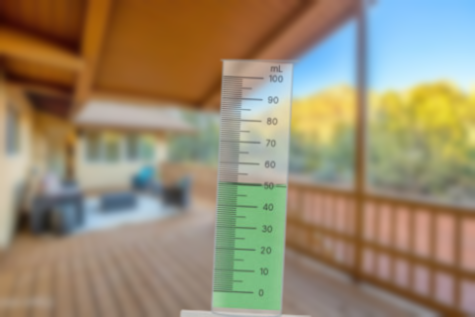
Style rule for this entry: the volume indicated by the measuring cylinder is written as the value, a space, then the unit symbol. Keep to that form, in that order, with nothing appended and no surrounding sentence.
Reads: 50 mL
